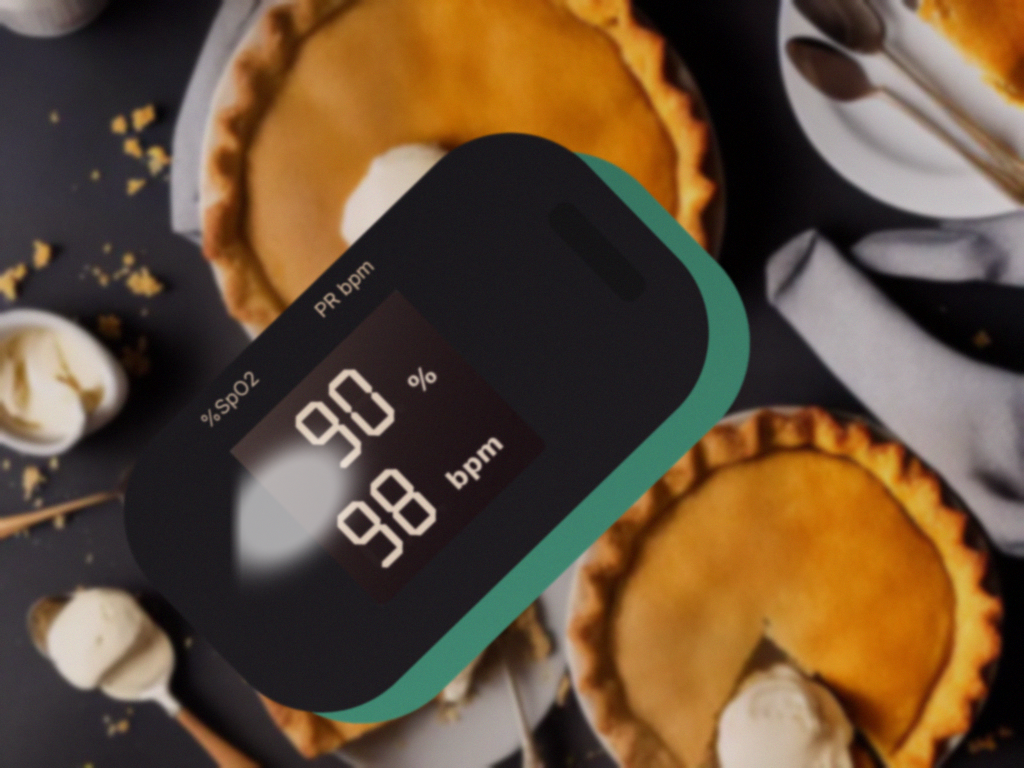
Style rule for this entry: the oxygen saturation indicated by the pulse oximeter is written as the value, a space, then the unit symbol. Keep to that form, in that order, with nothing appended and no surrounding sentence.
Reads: 90 %
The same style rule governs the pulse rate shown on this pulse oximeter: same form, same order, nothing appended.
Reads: 98 bpm
